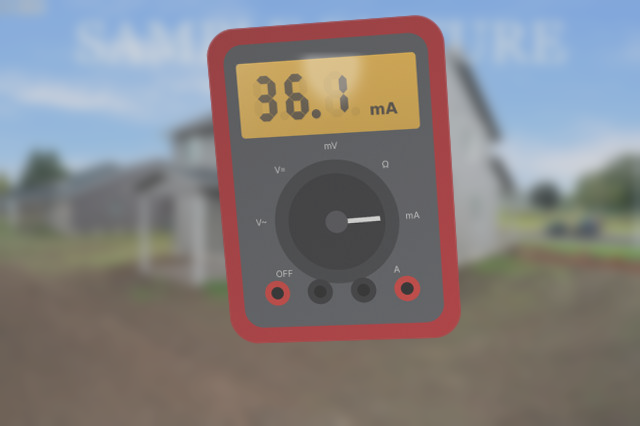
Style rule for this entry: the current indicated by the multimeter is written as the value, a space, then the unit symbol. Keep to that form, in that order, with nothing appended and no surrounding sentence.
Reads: 36.1 mA
